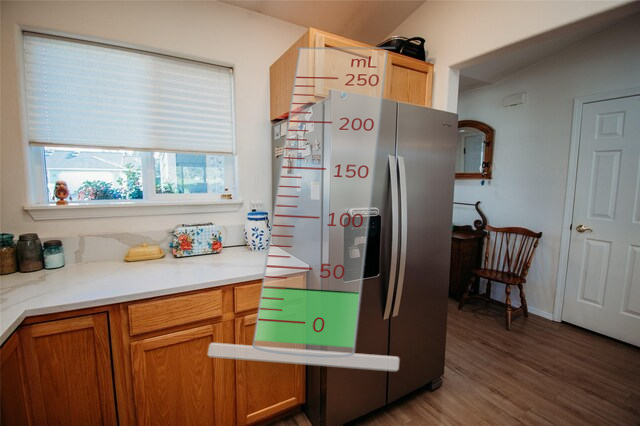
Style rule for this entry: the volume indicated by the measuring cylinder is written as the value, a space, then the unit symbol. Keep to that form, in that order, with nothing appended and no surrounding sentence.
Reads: 30 mL
